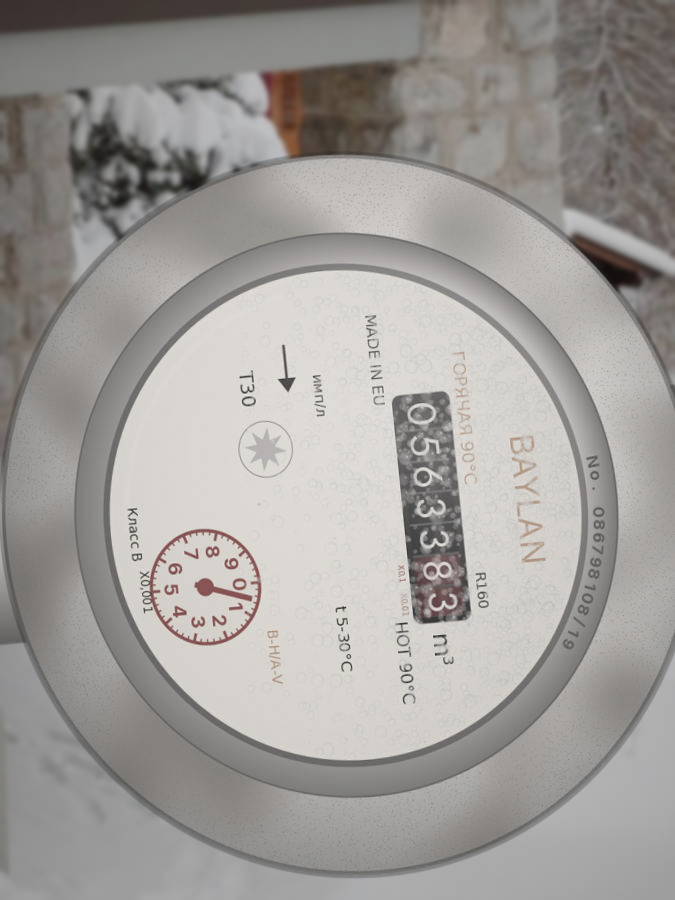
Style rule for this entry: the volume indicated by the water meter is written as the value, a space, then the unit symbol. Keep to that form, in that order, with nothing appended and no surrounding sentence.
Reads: 5633.830 m³
